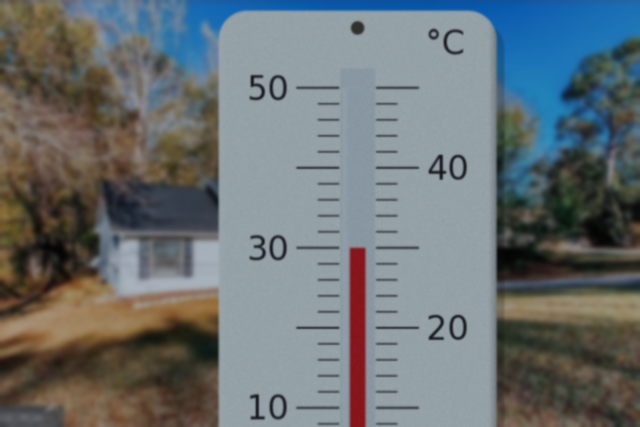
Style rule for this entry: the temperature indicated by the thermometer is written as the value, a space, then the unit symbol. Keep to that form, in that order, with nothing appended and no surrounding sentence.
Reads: 30 °C
